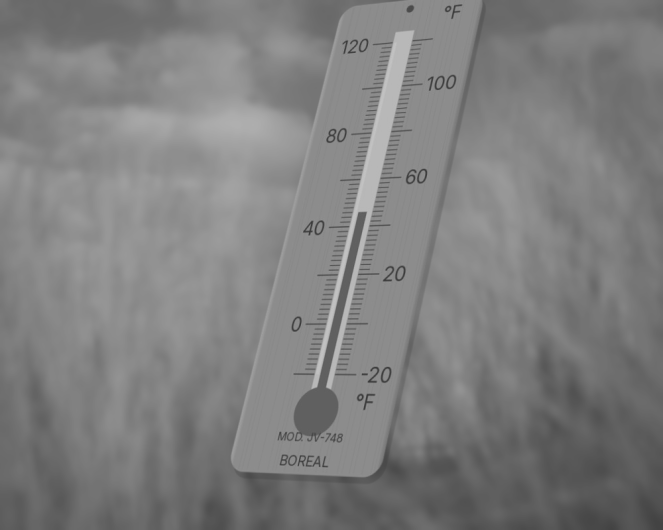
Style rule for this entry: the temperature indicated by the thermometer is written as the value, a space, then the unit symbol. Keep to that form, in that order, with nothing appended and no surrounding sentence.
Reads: 46 °F
